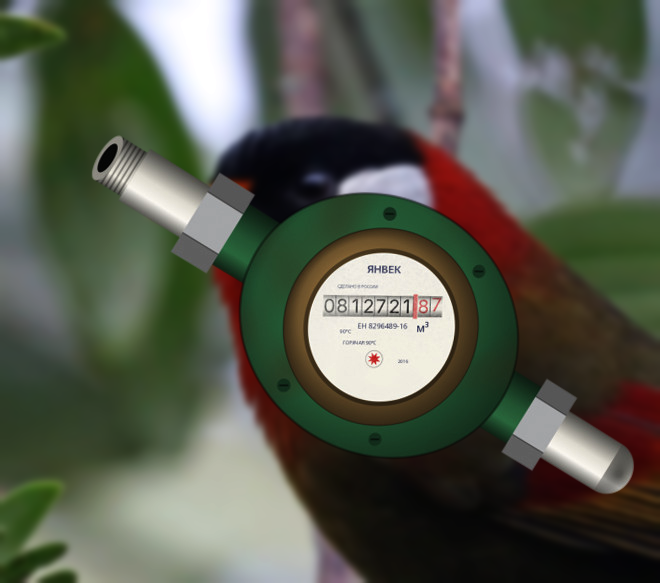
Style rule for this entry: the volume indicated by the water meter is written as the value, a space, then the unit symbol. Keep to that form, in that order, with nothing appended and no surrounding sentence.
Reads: 812721.87 m³
